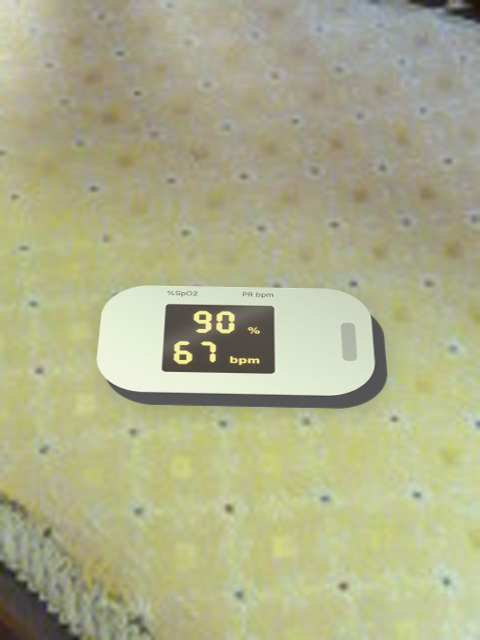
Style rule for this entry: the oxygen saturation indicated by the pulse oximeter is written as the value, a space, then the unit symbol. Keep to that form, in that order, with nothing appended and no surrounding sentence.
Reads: 90 %
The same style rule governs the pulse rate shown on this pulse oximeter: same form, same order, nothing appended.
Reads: 67 bpm
